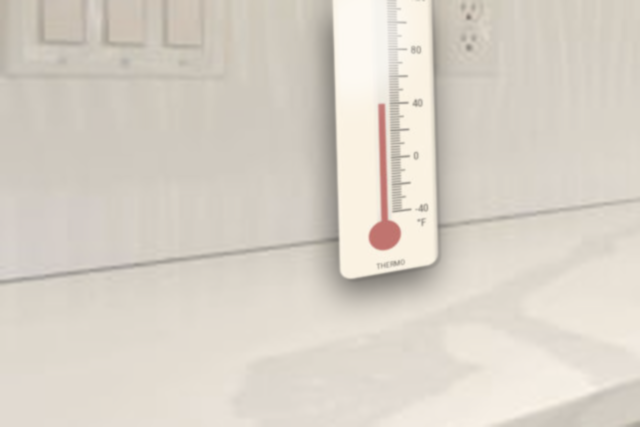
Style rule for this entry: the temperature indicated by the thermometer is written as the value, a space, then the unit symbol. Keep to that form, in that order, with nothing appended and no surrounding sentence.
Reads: 40 °F
